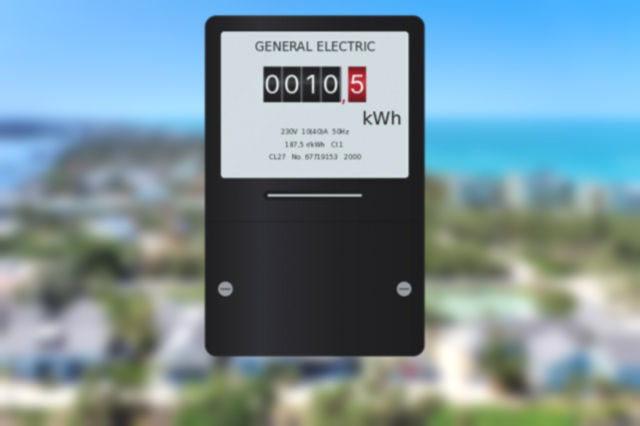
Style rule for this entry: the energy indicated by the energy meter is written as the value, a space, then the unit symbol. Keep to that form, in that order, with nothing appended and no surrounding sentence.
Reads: 10.5 kWh
